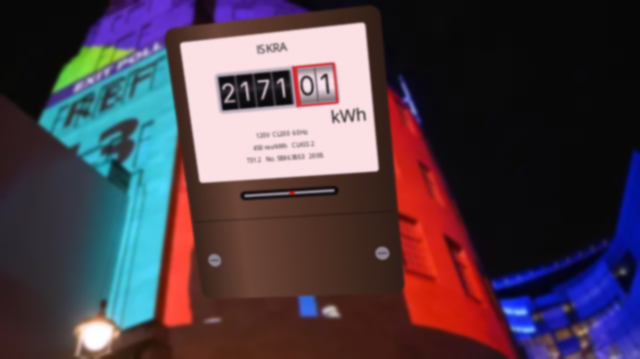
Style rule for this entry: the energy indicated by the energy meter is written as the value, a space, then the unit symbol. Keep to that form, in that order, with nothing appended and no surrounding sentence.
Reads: 2171.01 kWh
